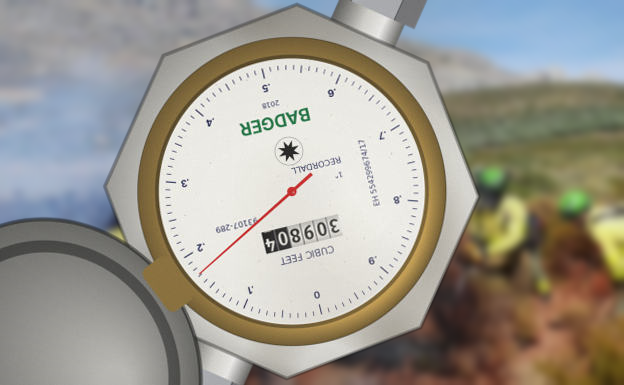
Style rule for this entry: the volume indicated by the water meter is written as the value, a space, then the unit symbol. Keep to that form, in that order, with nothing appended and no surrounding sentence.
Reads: 309804.17 ft³
